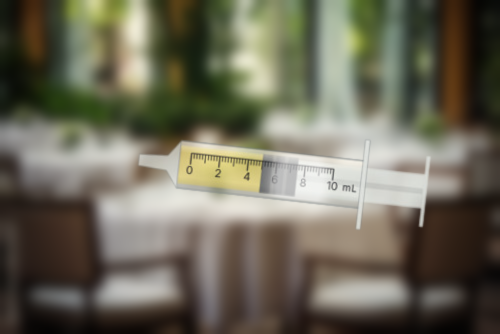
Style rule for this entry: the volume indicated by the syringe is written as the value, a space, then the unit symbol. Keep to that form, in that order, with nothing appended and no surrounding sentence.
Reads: 5 mL
